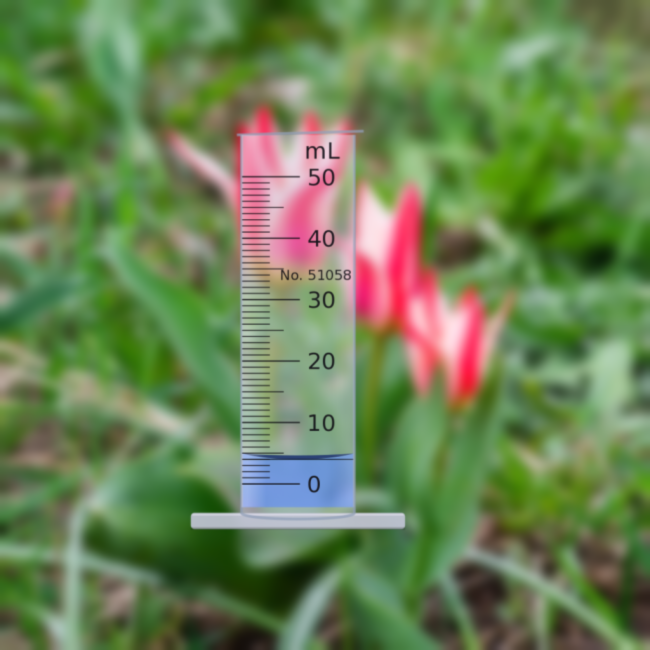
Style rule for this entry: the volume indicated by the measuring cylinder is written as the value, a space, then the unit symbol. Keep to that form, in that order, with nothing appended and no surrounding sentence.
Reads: 4 mL
